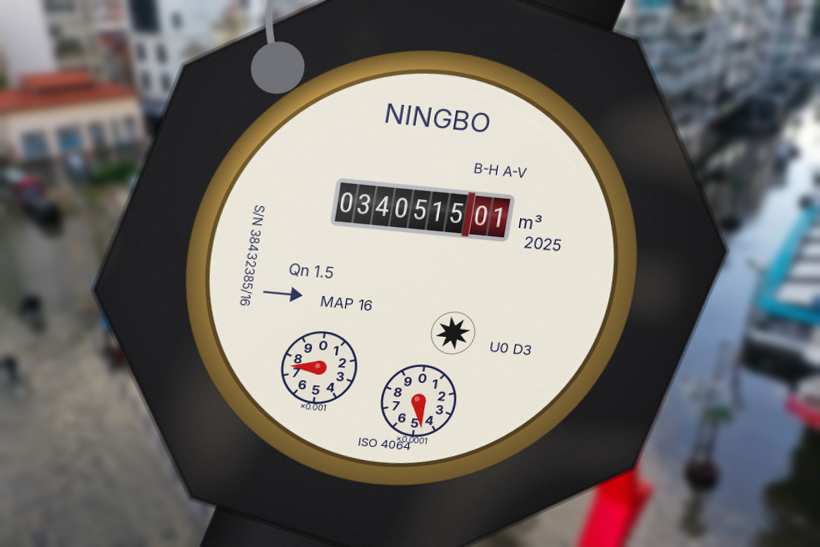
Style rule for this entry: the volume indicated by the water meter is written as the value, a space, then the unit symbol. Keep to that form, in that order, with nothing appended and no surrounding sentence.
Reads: 340515.0174 m³
